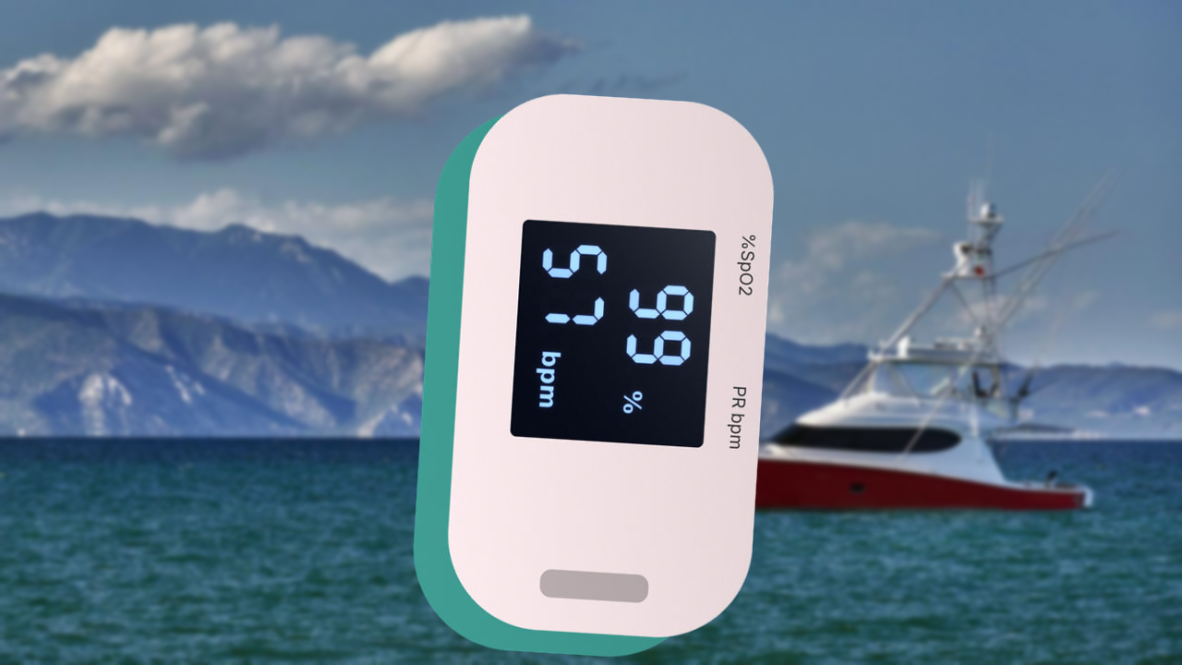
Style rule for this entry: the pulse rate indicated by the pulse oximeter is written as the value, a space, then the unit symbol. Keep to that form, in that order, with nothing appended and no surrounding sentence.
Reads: 57 bpm
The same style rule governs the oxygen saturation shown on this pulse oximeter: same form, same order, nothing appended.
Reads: 99 %
